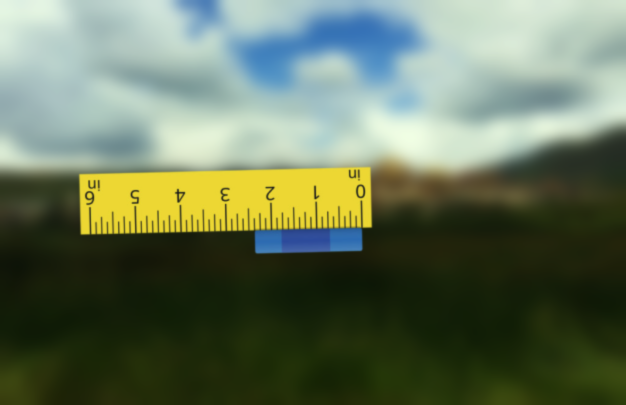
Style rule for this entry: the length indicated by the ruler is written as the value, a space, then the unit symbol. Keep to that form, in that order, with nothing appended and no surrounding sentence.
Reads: 2.375 in
